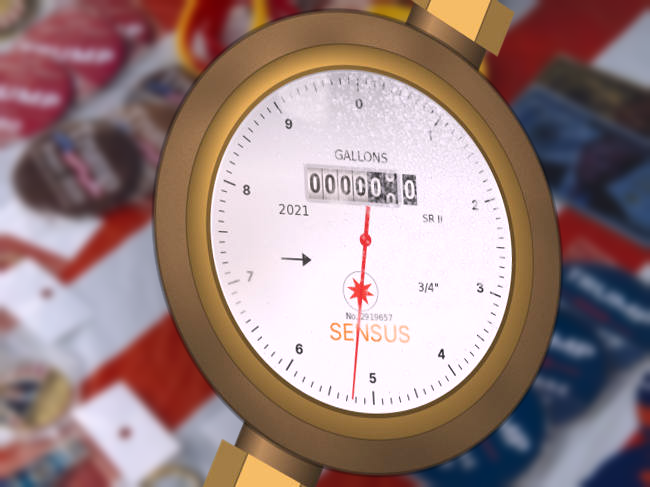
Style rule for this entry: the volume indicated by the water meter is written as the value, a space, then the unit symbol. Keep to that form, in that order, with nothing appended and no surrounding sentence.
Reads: 85.2 gal
